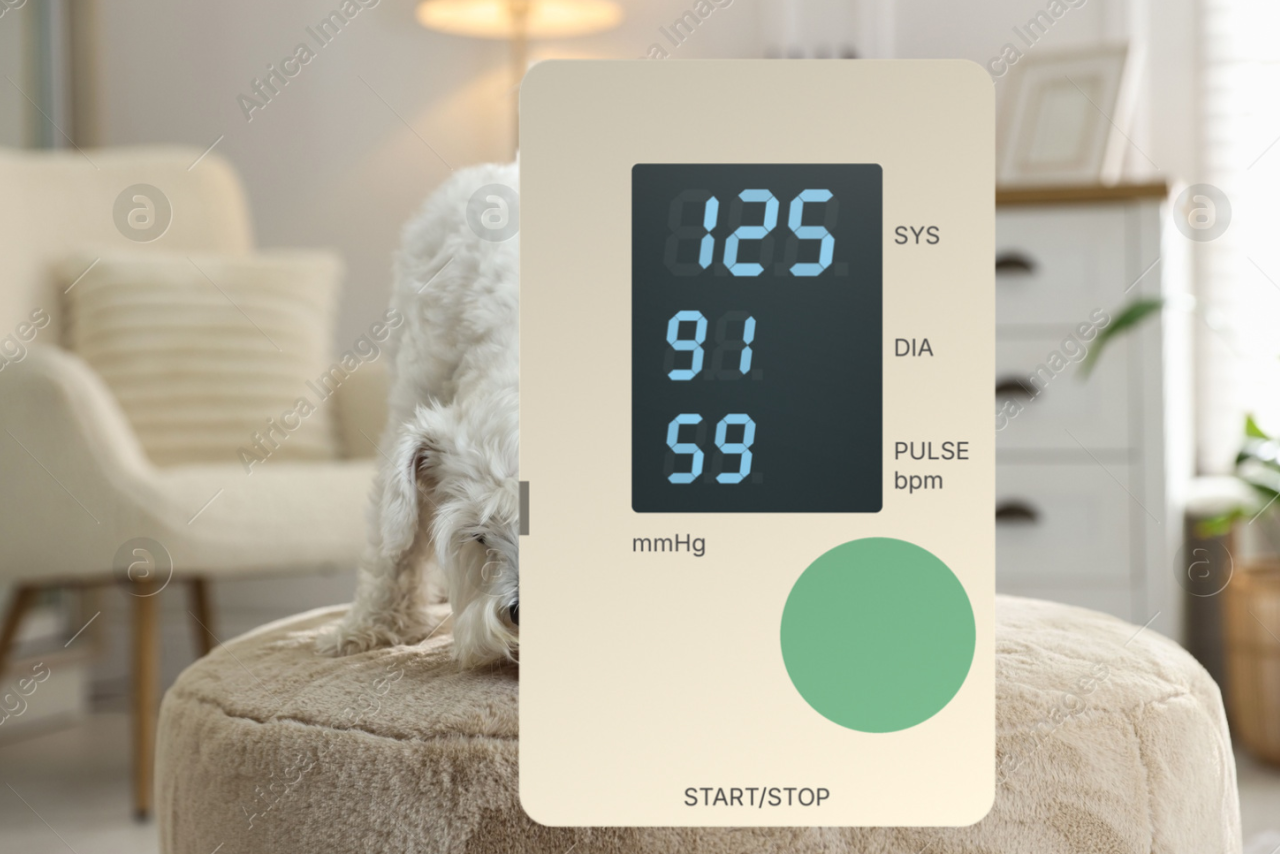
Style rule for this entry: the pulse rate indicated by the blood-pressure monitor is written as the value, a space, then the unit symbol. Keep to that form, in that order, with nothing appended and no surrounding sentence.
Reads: 59 bpm
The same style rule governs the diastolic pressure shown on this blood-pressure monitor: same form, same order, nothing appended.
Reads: 91 mmHg
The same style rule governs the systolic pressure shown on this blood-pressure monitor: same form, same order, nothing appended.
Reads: 125 mmHg
